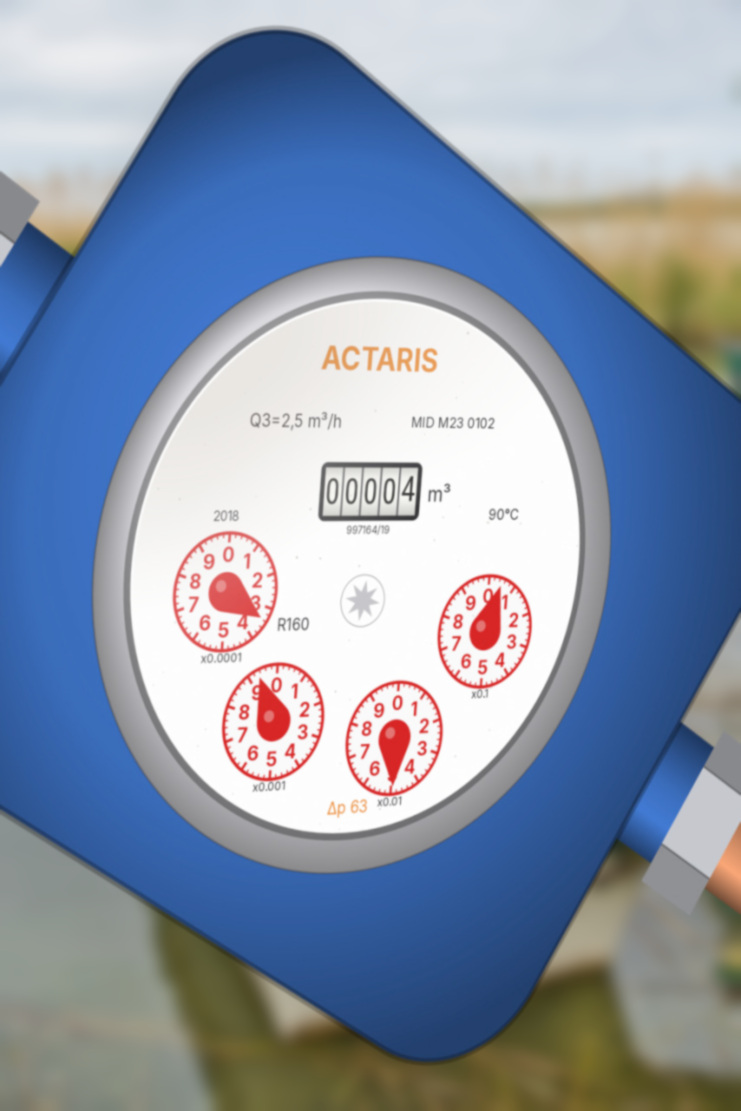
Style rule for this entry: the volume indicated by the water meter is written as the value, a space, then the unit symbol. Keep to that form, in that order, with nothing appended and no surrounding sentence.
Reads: 4.0493 m³
